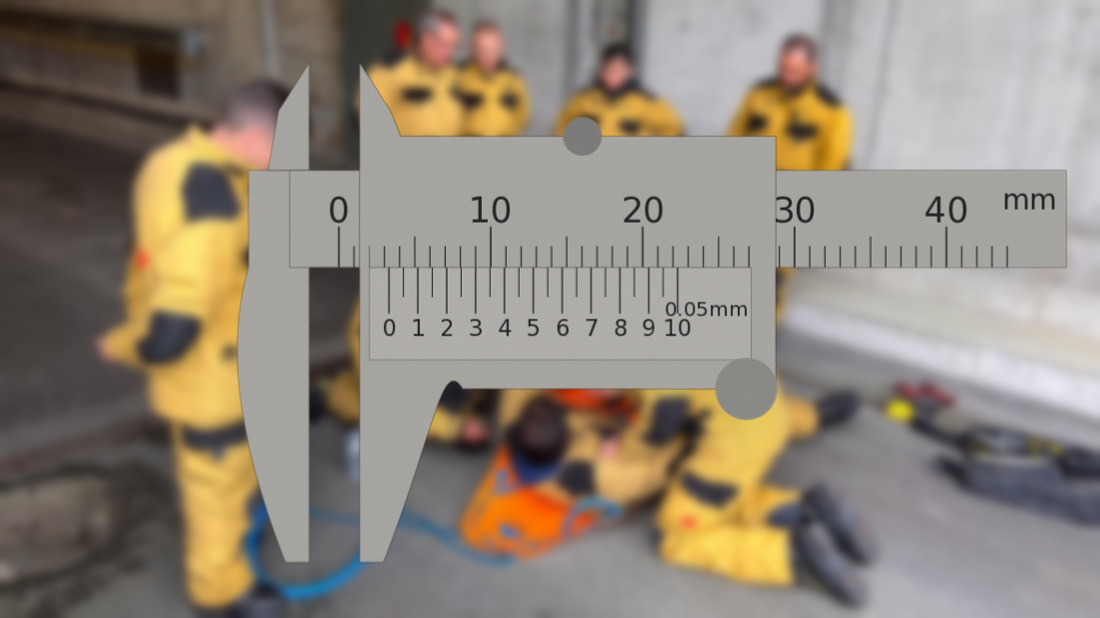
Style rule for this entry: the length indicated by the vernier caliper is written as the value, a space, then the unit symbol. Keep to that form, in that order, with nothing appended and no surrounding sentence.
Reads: 3.3 mm
